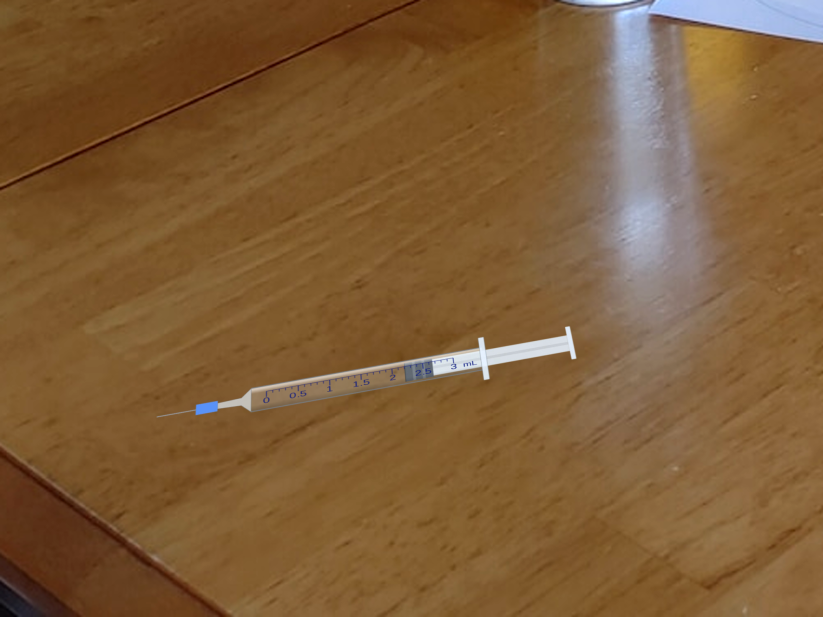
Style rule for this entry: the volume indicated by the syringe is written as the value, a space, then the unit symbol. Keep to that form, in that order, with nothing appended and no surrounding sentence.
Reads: 2.2 mL
